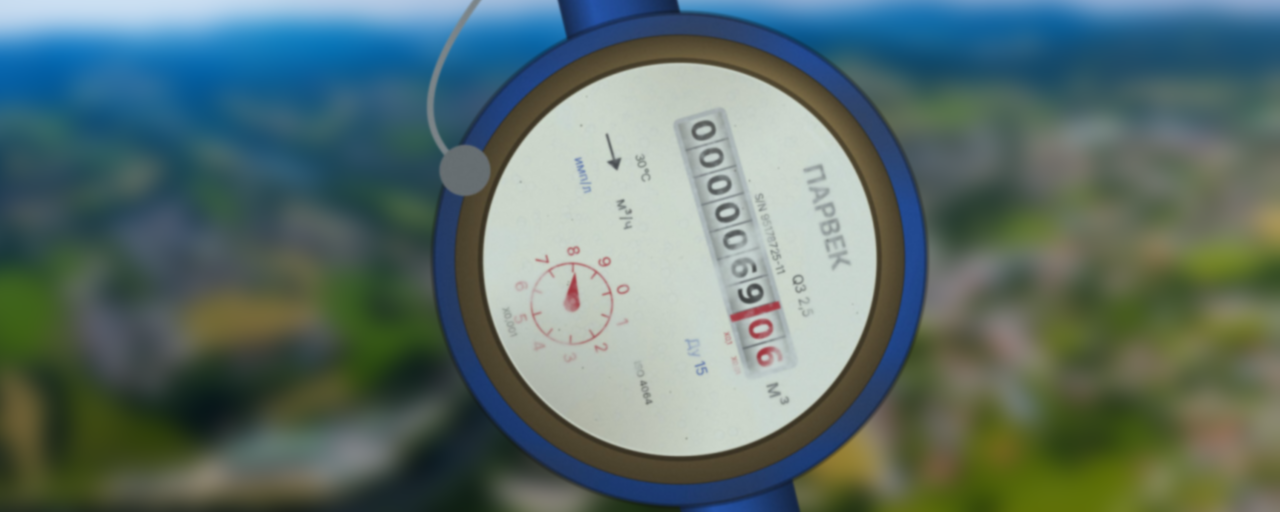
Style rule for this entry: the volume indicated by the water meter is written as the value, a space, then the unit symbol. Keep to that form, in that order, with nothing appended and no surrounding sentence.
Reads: 69.068 m³
